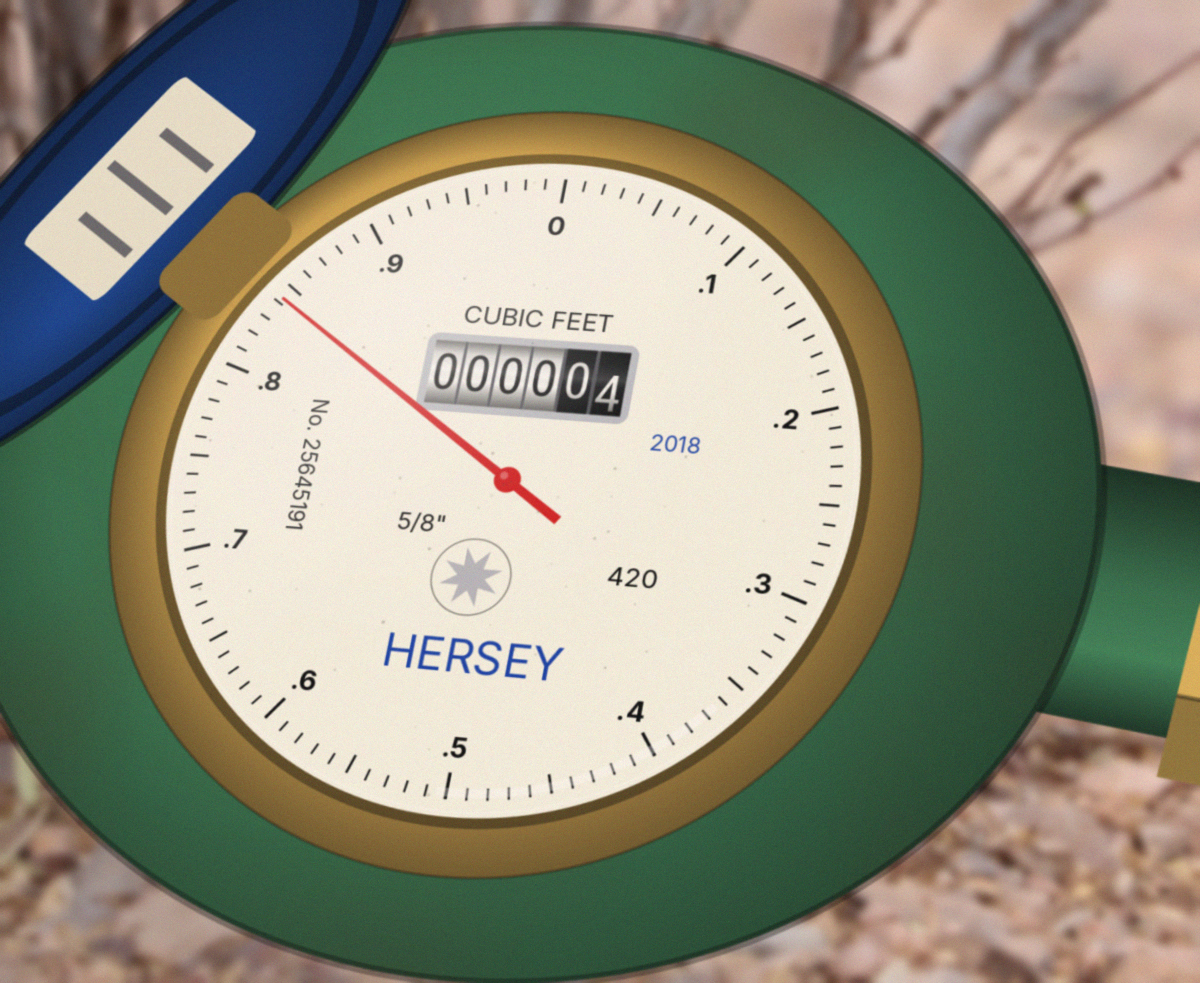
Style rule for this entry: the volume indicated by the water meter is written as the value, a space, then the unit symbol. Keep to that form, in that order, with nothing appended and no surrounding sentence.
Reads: 3.84 ft³
